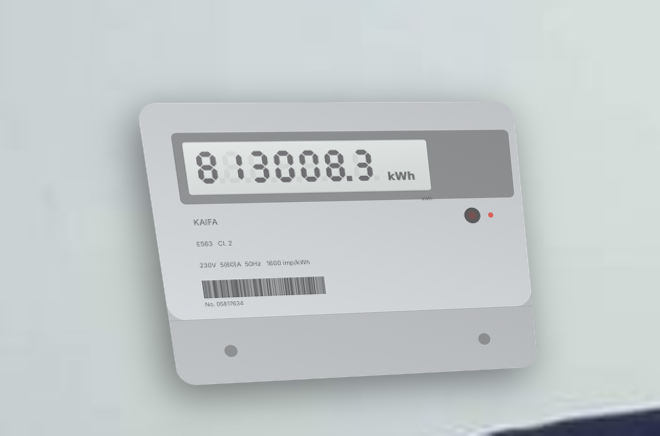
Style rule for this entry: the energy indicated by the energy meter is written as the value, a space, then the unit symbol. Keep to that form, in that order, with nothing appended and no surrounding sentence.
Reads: 813008.3 kWh
